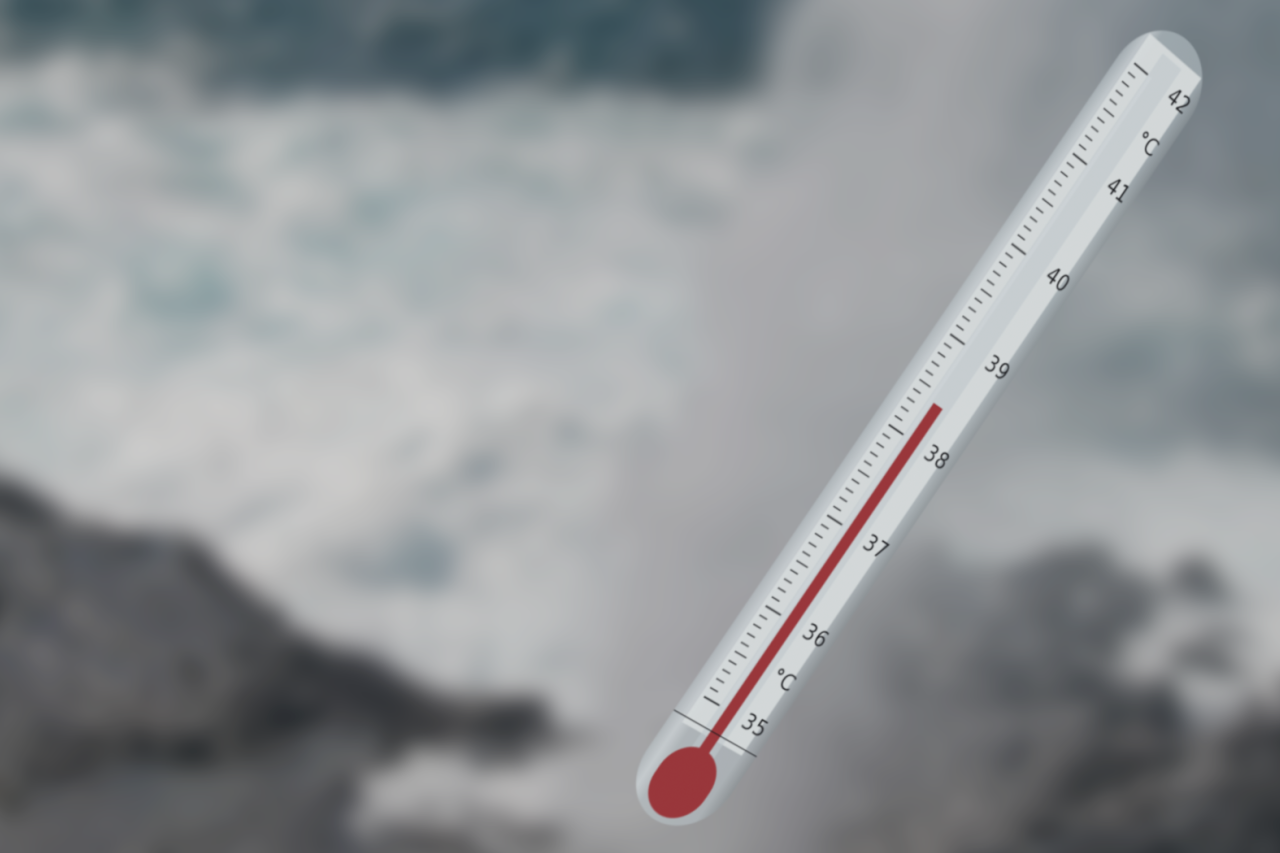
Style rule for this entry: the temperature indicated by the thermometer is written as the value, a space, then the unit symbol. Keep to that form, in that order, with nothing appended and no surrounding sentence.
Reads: 38.4 °C
